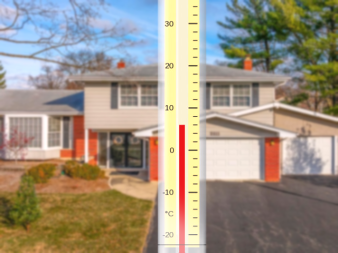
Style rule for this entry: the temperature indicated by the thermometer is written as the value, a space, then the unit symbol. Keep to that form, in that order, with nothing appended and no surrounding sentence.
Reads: 6 °C
